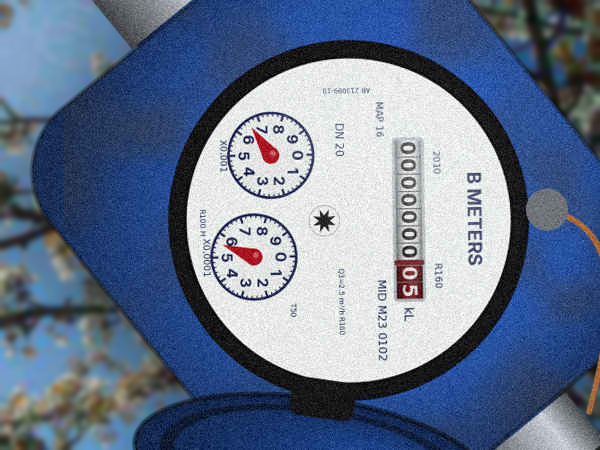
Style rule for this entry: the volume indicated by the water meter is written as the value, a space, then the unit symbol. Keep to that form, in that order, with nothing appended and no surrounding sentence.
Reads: 0.0565 kL
